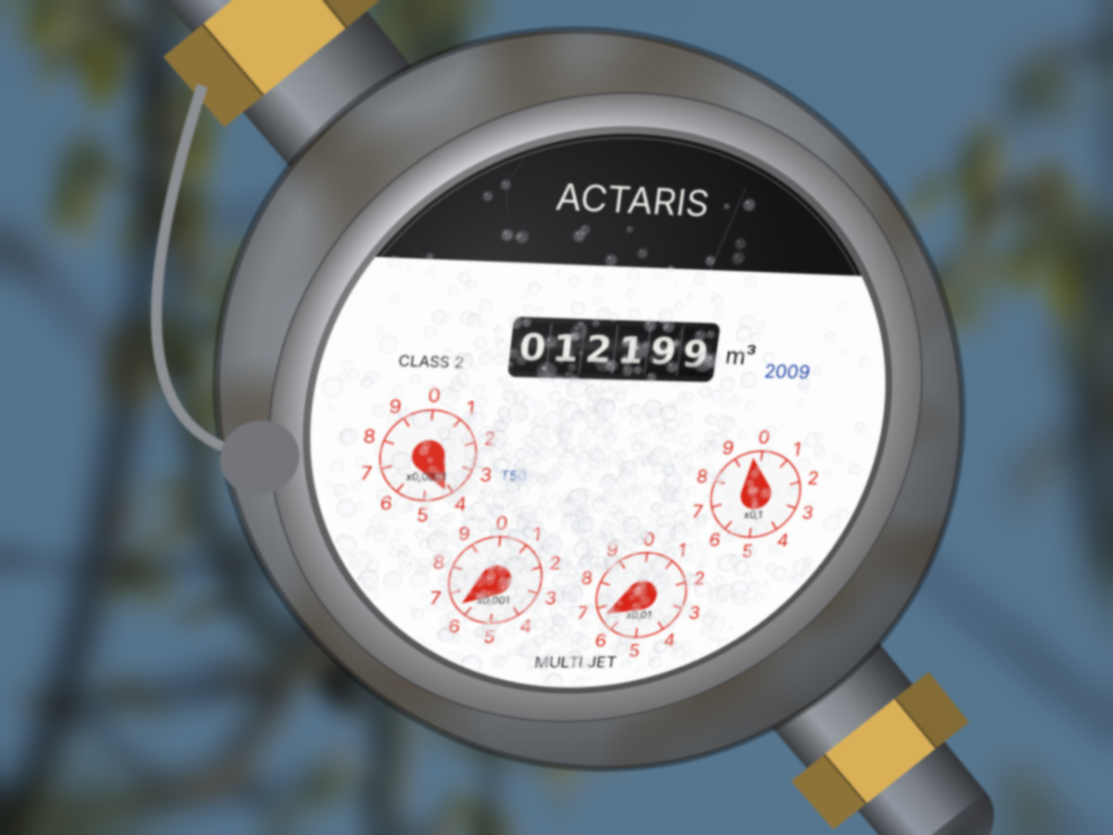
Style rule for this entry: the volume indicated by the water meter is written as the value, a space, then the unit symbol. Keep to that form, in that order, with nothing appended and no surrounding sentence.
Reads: 12198.9664 m³
